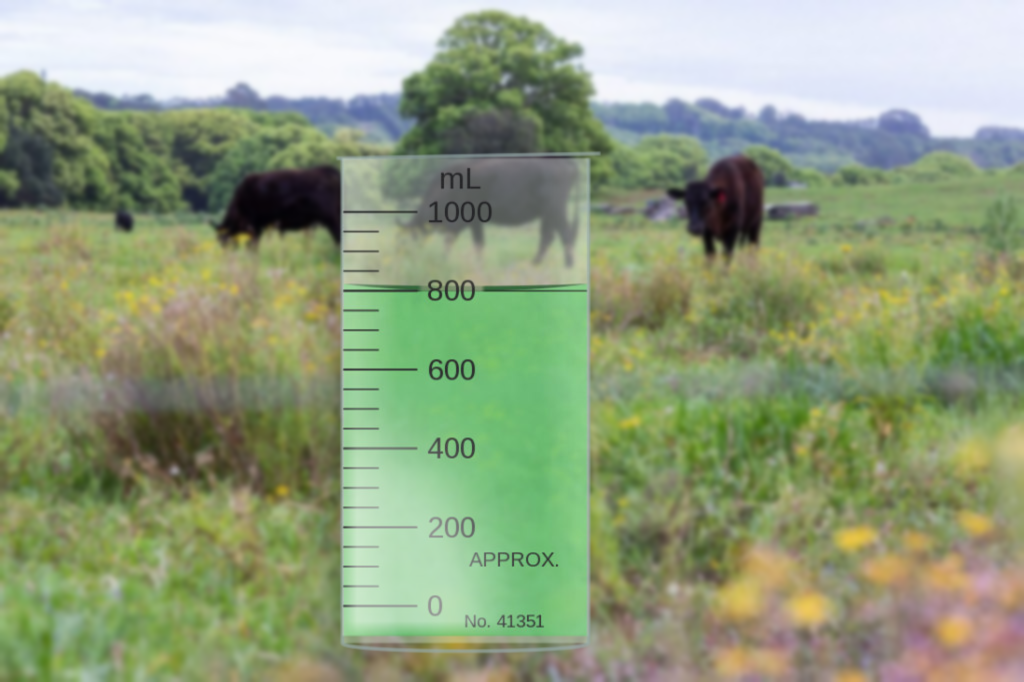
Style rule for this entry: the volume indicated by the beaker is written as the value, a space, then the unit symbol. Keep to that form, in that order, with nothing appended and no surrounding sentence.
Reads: 800 mL
